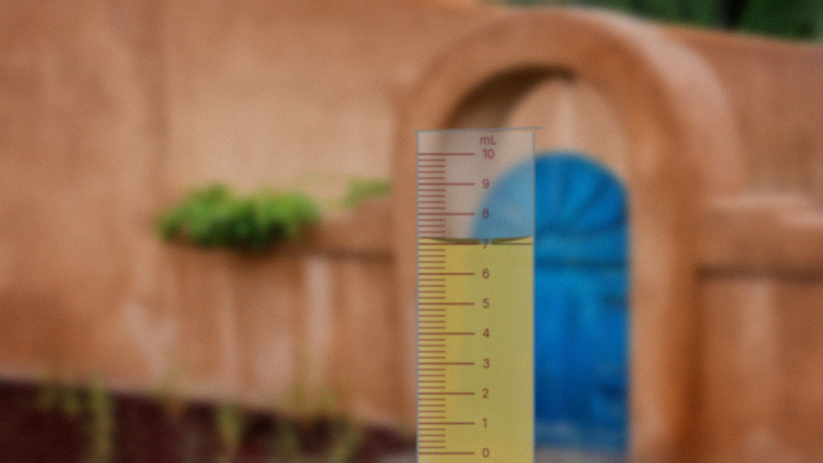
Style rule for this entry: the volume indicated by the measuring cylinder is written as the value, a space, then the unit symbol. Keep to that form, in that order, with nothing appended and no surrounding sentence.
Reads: 7 mL
